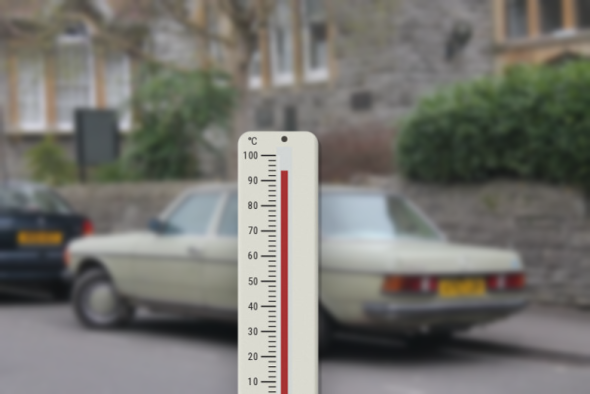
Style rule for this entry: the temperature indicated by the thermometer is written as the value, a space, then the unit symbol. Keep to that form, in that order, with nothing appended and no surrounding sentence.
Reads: 94 °C
